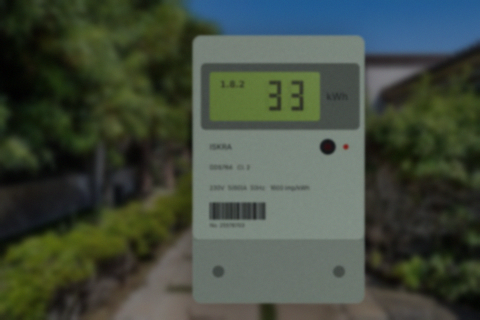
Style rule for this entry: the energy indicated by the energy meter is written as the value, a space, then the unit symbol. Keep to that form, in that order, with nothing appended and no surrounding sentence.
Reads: 33 kWh
